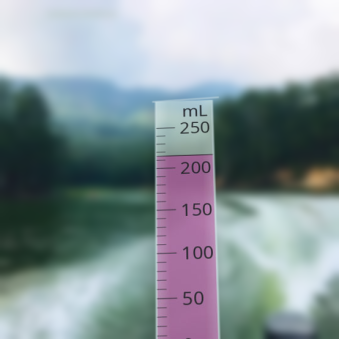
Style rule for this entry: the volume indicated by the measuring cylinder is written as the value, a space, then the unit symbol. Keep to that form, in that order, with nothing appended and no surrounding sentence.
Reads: 215 mL
